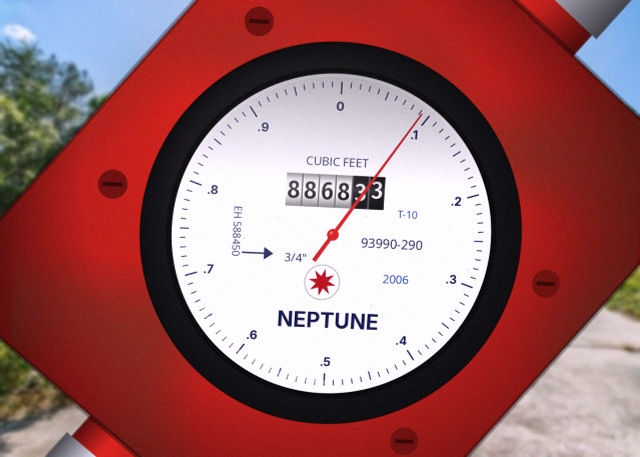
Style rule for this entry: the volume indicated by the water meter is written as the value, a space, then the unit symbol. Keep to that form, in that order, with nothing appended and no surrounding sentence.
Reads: 886833.09 ft³
